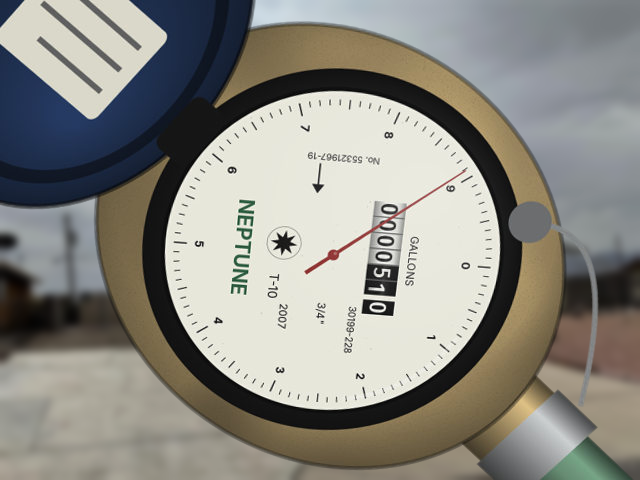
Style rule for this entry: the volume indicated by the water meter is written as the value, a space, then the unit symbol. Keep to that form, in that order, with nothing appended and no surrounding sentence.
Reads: 508.9 gal
